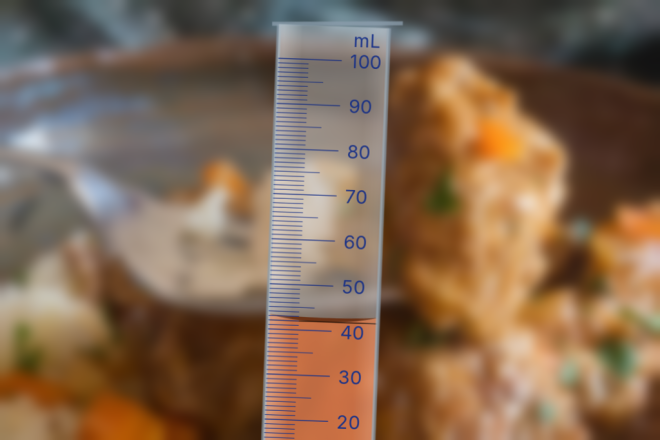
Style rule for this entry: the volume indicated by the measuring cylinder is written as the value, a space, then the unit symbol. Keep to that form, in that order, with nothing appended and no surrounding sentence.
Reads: 42 mL
